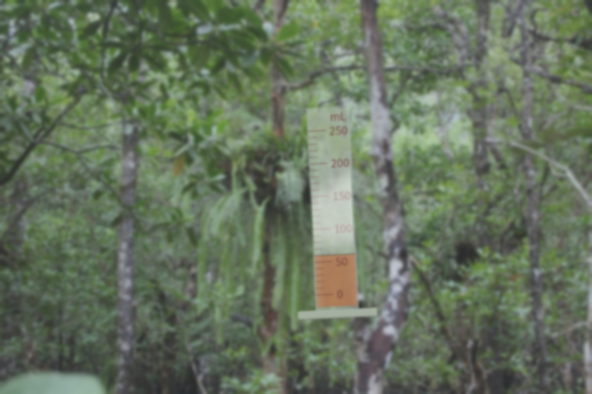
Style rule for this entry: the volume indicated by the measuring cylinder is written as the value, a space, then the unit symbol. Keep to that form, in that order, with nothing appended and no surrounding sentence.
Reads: 60 mL
